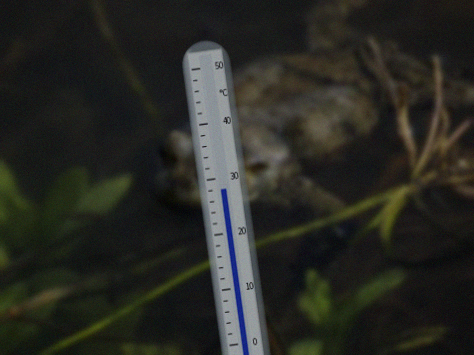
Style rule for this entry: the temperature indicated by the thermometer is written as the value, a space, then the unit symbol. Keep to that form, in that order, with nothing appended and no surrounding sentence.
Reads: 28 °C
